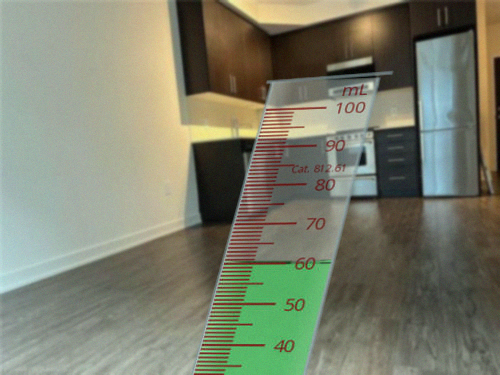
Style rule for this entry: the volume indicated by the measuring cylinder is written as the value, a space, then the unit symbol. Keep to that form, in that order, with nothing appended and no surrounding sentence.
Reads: 60 mL
